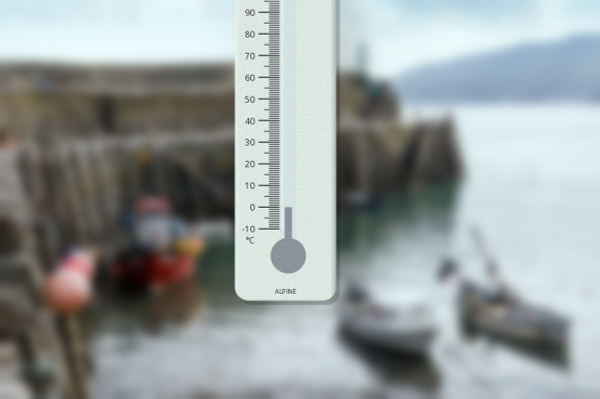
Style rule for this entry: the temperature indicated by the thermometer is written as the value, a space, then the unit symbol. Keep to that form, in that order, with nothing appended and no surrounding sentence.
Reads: 0 °C
